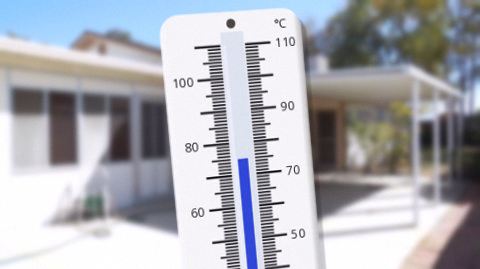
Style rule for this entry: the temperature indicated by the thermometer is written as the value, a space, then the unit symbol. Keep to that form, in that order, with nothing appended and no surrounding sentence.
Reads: 75 °C
